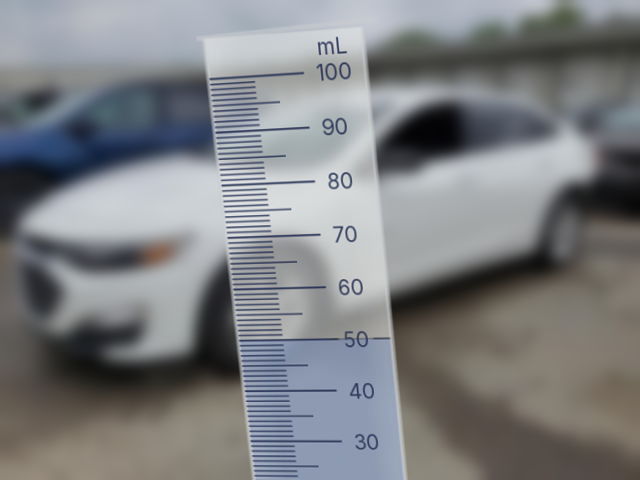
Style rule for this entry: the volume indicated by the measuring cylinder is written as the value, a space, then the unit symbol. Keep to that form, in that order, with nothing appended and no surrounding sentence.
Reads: 50 mL
